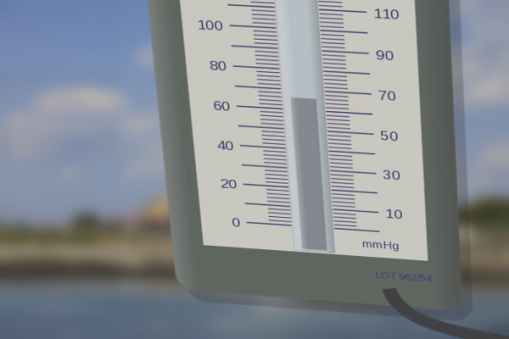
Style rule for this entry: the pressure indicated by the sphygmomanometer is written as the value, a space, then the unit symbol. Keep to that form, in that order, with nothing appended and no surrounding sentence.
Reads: 66 mmHg
